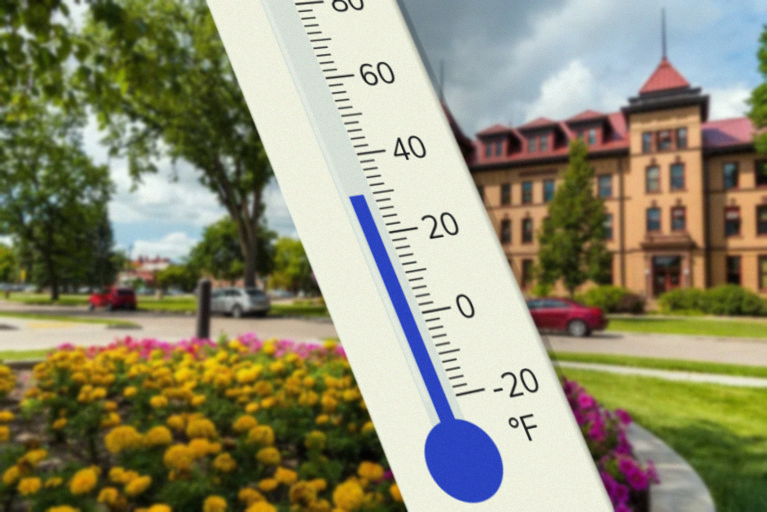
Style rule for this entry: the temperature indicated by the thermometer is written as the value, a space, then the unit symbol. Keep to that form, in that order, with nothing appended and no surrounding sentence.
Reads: 30 °F
